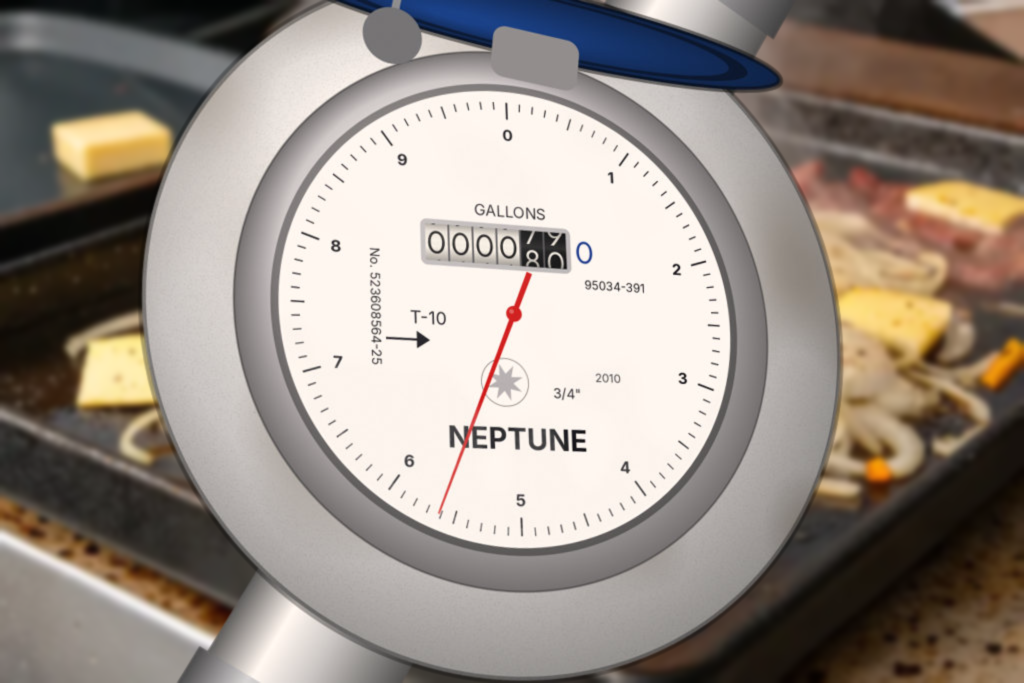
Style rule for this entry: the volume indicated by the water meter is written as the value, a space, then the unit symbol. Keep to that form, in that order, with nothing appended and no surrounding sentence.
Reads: 795.6 gal
